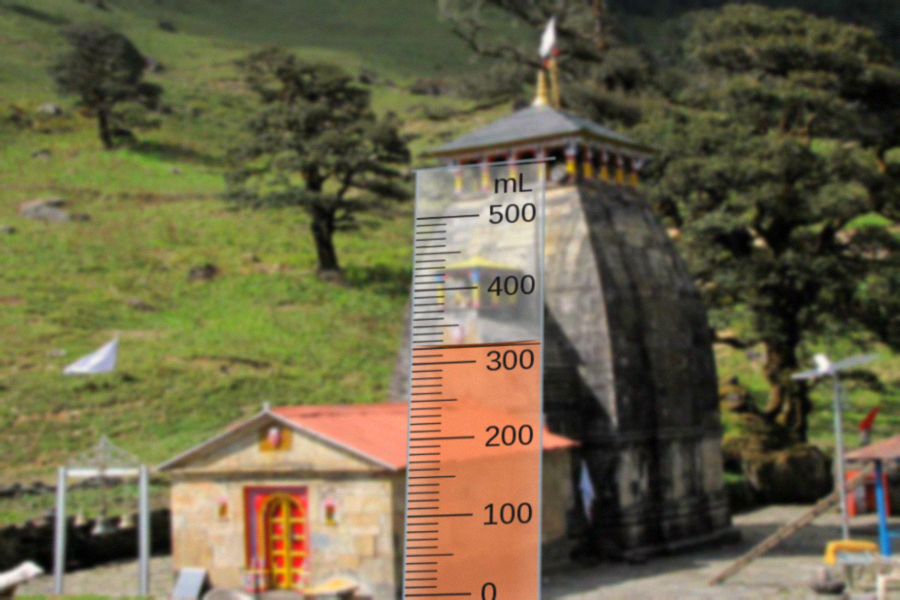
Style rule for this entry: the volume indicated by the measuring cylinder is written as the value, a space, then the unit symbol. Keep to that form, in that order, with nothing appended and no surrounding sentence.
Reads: 320 mL
